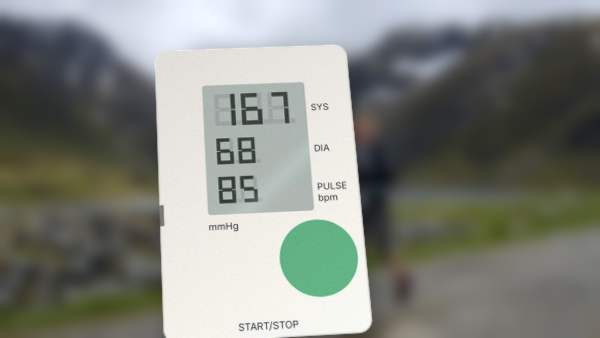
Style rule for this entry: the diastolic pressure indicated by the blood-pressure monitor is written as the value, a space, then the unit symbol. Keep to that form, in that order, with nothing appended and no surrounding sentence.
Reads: 68 mmHg
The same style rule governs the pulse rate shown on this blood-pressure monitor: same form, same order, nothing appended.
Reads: 85 bpm
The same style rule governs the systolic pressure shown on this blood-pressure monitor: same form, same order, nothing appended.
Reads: 167 mmHg
